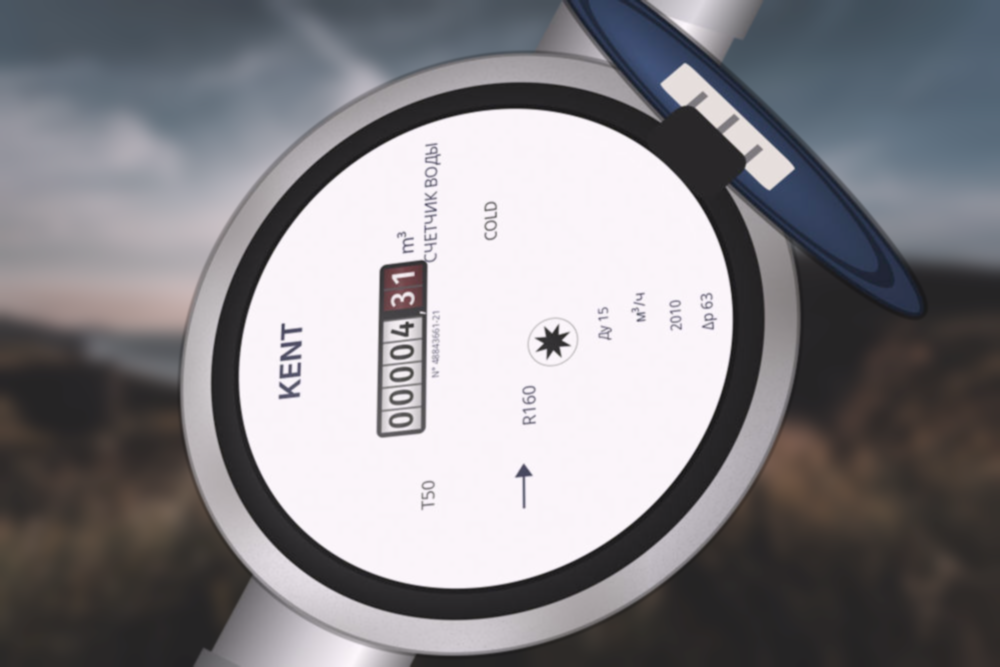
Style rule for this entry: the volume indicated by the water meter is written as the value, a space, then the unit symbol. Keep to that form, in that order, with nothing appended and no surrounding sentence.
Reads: 4.31 m³
